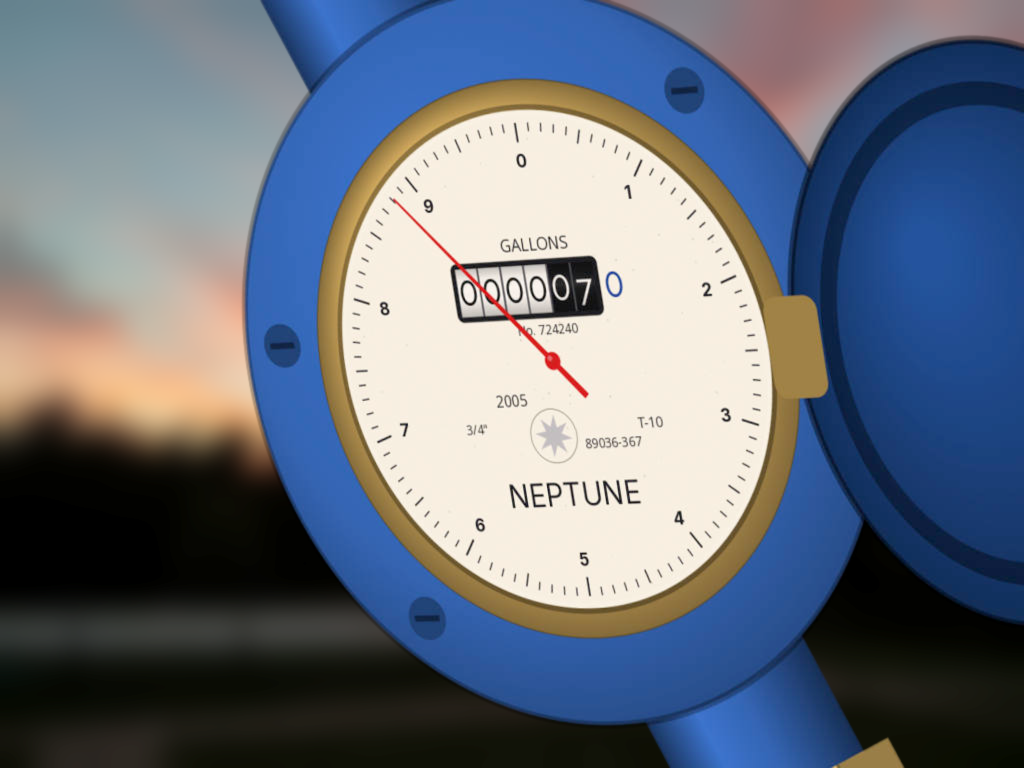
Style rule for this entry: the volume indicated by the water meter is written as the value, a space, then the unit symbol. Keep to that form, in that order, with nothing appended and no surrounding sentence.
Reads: 68.8 gal
